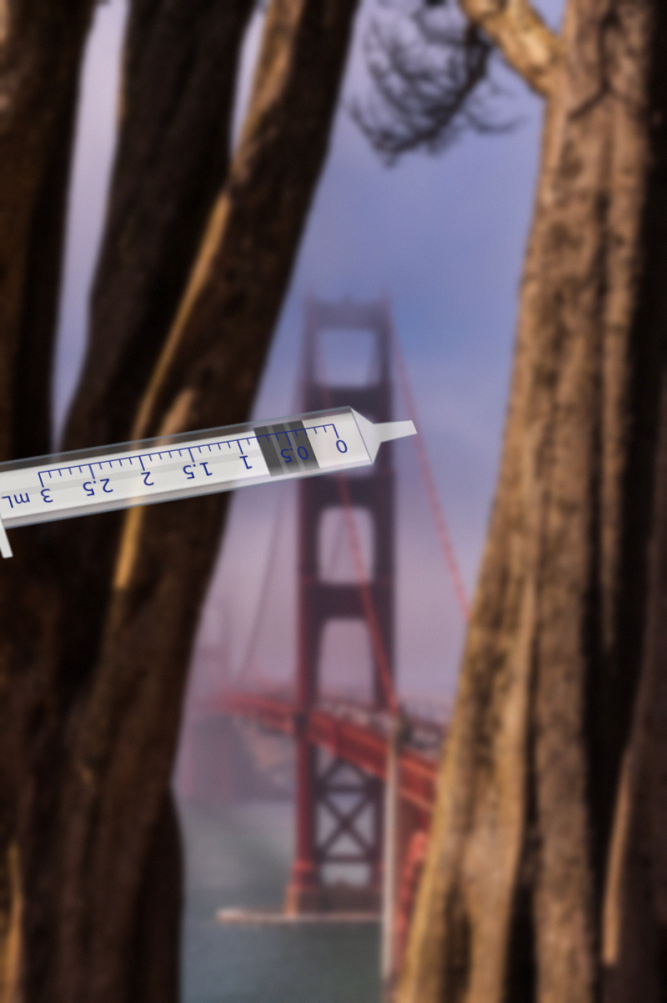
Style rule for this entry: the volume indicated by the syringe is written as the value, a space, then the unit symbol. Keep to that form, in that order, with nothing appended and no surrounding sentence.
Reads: 0.3 mL
